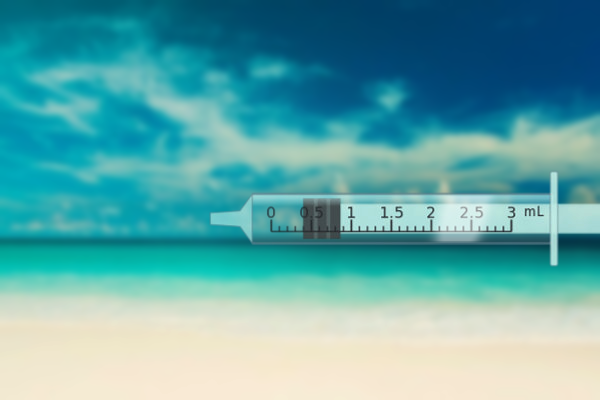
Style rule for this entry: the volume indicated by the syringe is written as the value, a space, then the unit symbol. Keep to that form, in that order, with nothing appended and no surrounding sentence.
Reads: 0.4 mL
